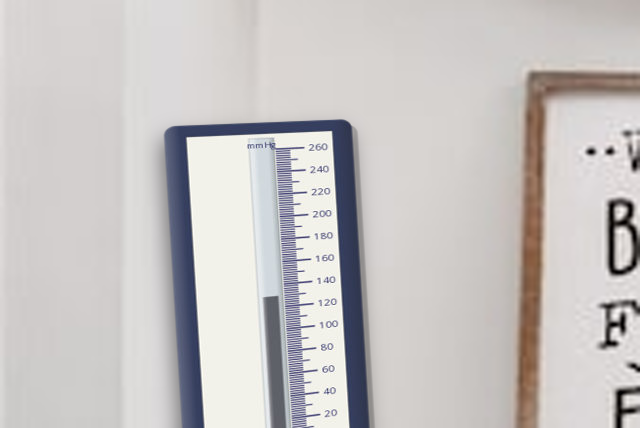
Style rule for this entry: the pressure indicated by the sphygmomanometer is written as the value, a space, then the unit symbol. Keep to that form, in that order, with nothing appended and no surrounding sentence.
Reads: 130 mmHg
